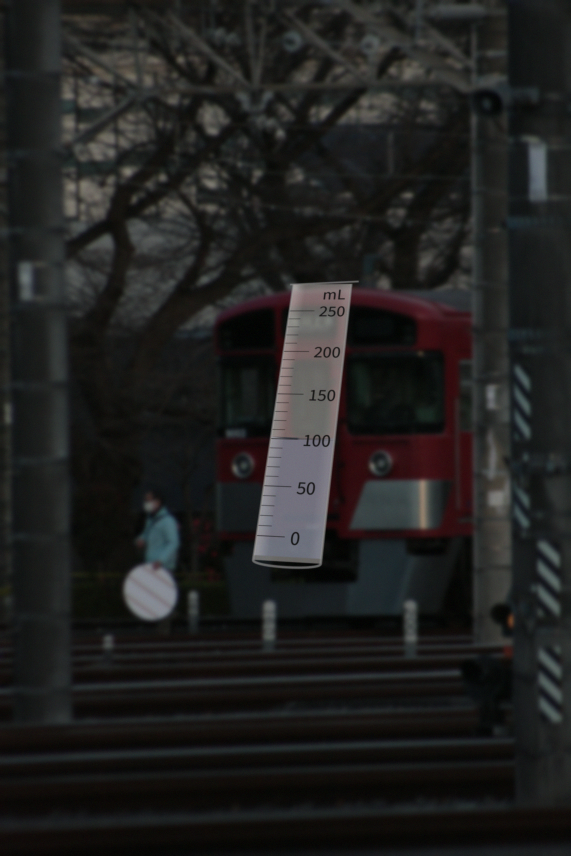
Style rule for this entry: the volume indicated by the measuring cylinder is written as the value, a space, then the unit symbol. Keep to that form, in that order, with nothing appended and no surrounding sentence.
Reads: 100 mL
